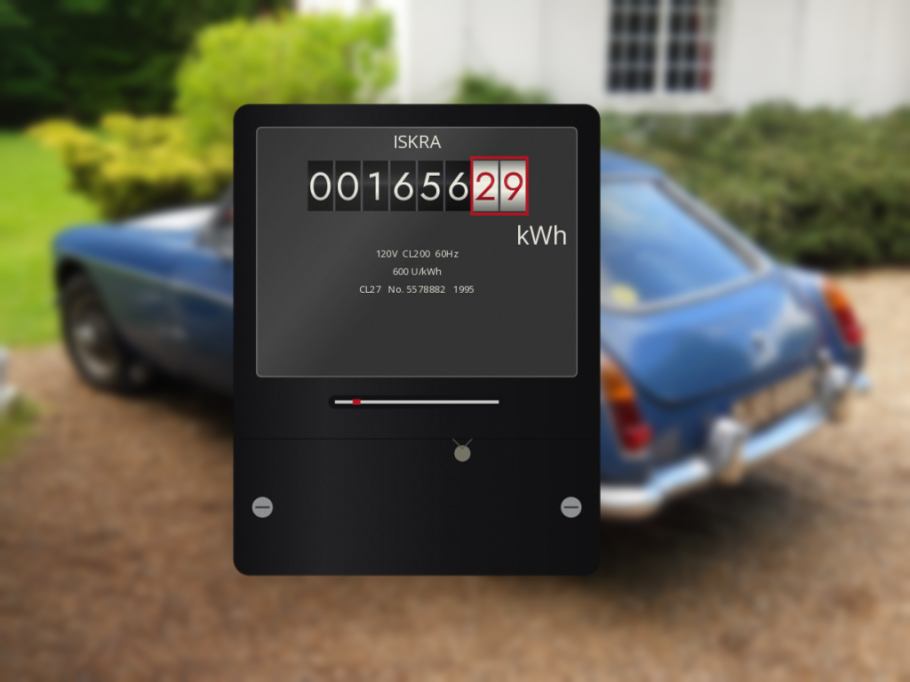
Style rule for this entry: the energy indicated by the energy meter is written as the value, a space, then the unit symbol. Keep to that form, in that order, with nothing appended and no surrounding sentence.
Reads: 1656.29 kWh
